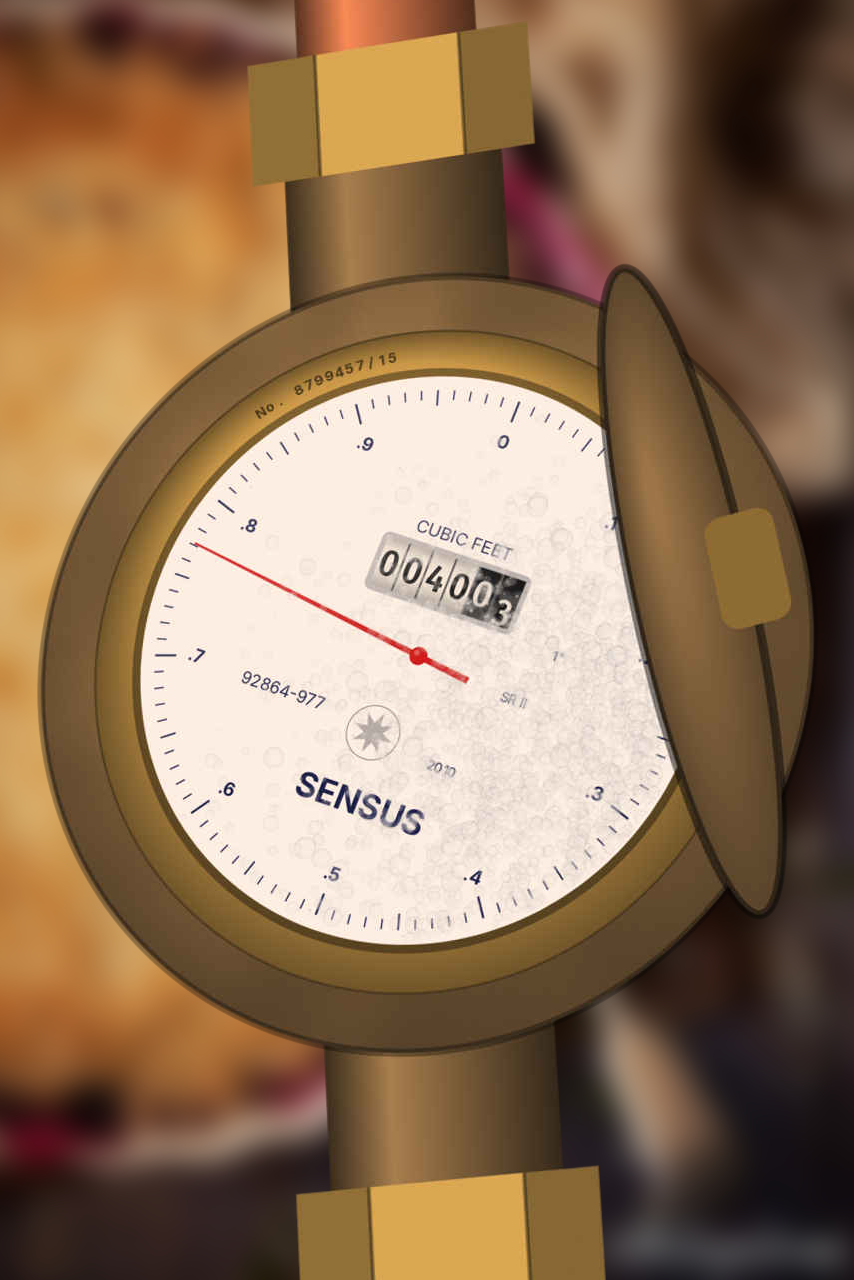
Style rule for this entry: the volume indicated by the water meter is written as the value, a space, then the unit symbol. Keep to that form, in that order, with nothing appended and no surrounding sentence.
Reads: 4002.77 ft³
